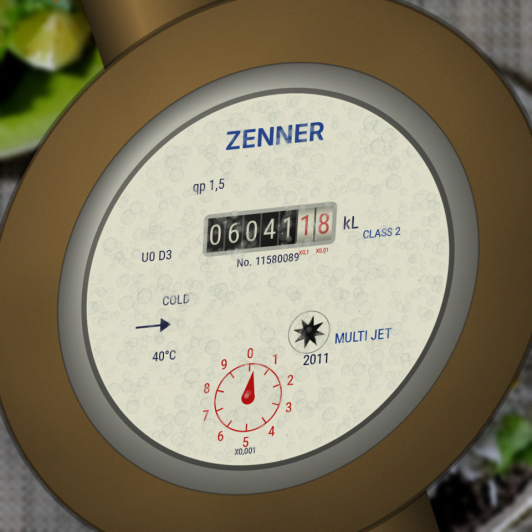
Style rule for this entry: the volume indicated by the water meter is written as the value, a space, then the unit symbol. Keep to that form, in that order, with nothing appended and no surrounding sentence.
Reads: 6041.180 kL
